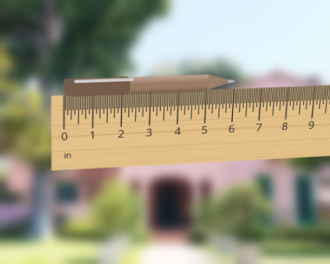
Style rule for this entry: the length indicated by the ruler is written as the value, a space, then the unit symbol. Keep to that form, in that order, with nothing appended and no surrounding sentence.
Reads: 6 in
